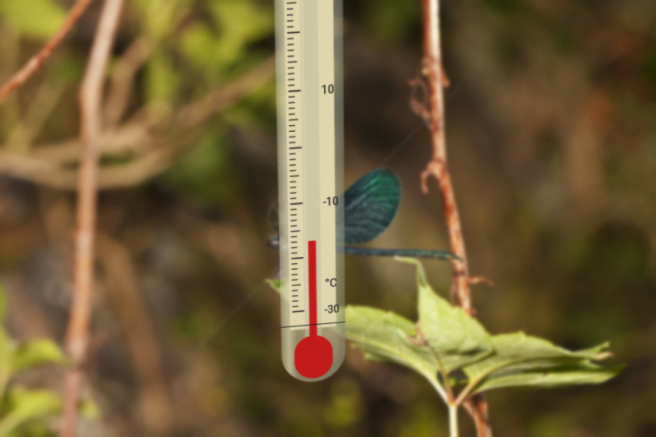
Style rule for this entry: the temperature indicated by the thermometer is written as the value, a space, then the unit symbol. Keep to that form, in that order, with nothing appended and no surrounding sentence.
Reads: -17 °C
